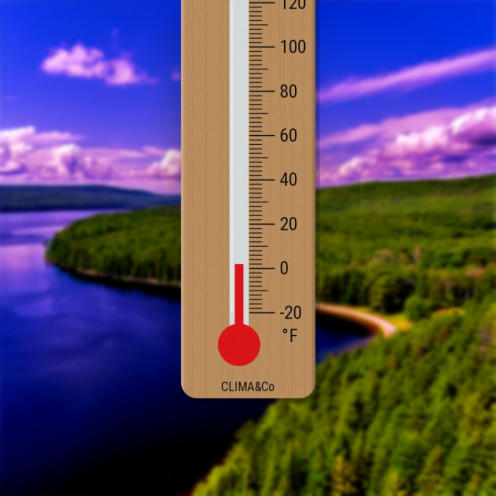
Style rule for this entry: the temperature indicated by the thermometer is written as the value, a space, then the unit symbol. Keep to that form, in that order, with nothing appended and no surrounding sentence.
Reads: 2 °F
